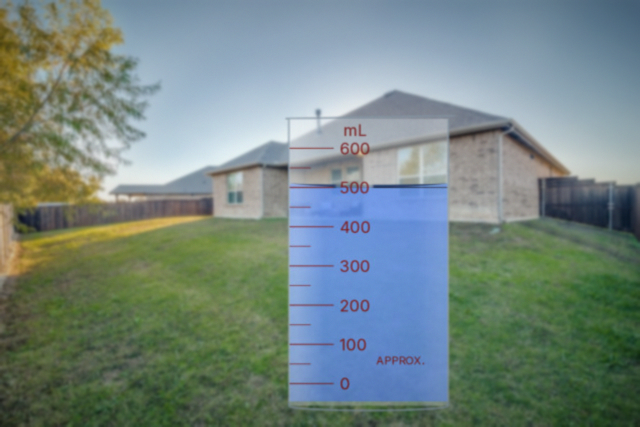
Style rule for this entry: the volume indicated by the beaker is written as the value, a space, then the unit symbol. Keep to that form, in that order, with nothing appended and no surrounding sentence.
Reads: 500 mL
